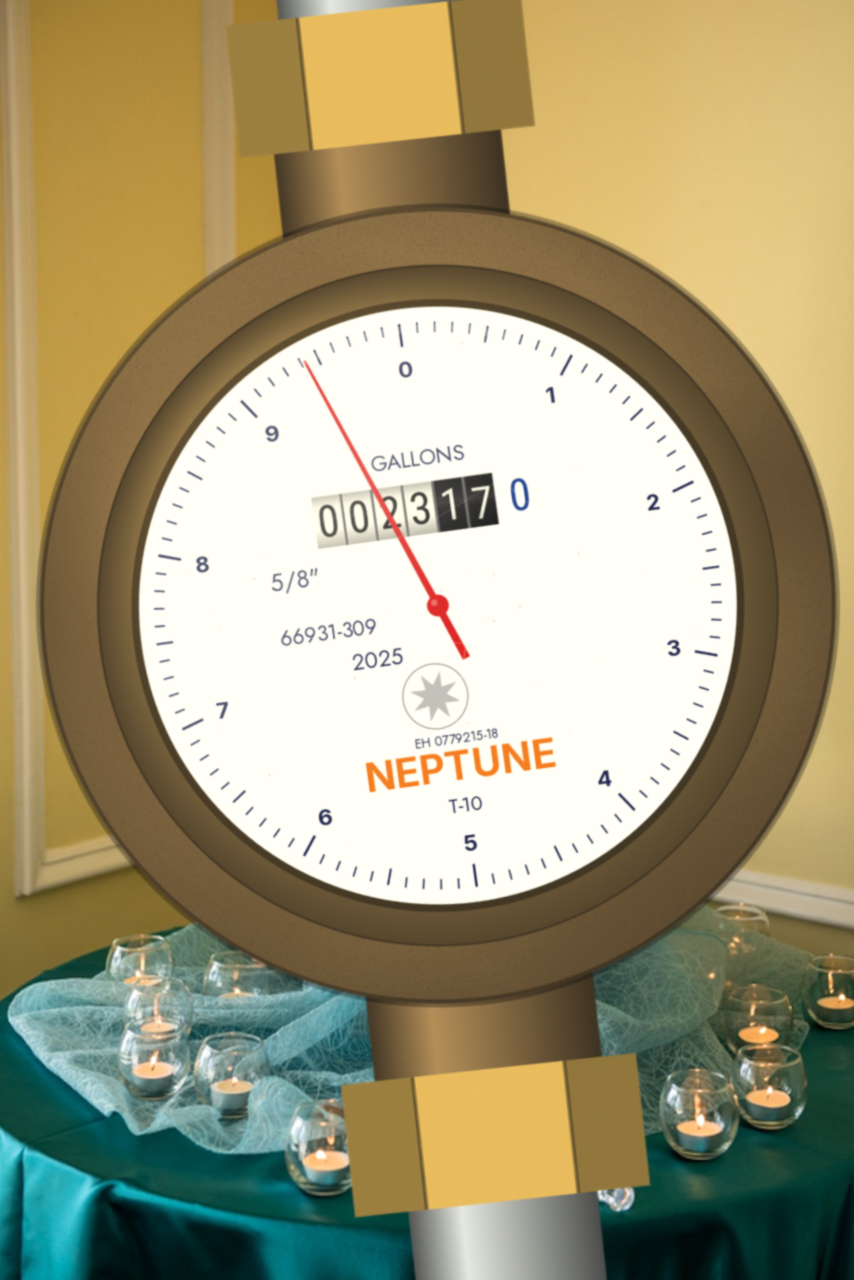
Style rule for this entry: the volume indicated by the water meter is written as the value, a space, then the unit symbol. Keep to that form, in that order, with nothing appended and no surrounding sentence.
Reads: 23169.4 gal
